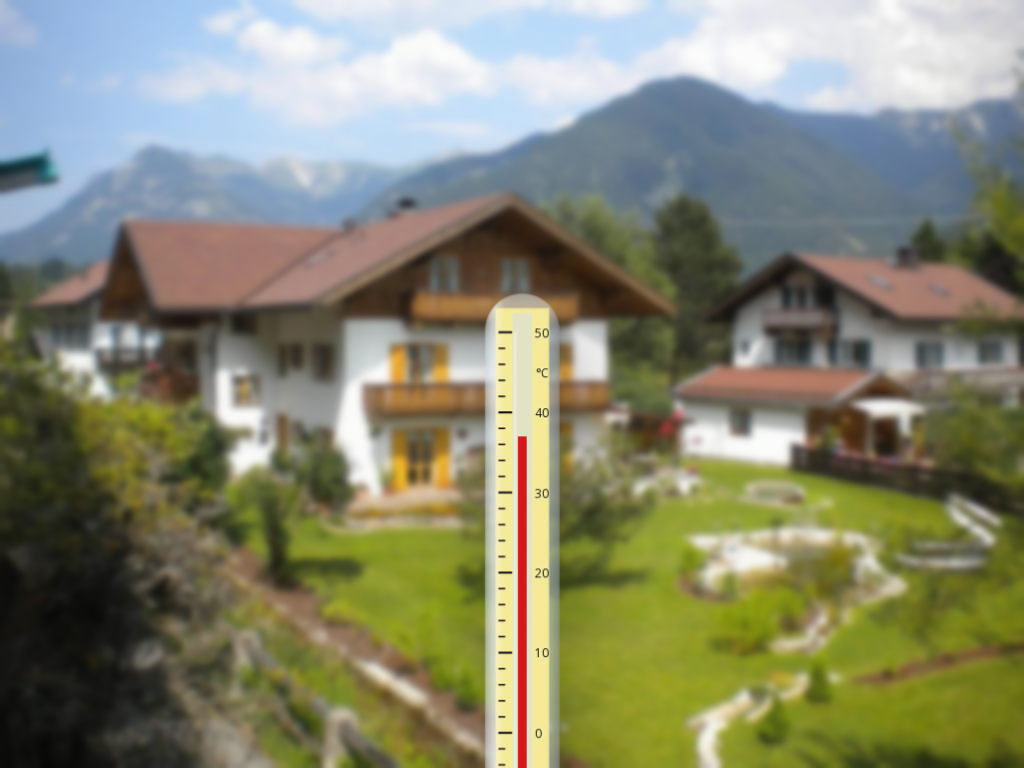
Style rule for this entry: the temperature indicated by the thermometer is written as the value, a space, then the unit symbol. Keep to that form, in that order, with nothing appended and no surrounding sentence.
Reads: 37 °C
